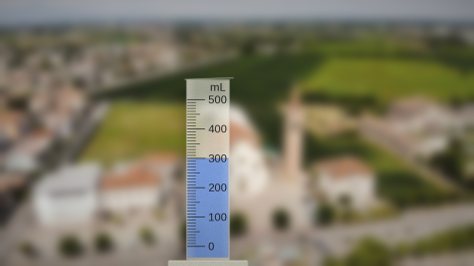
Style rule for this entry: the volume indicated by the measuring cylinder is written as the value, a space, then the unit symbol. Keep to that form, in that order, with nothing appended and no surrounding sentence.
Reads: 300 mL
